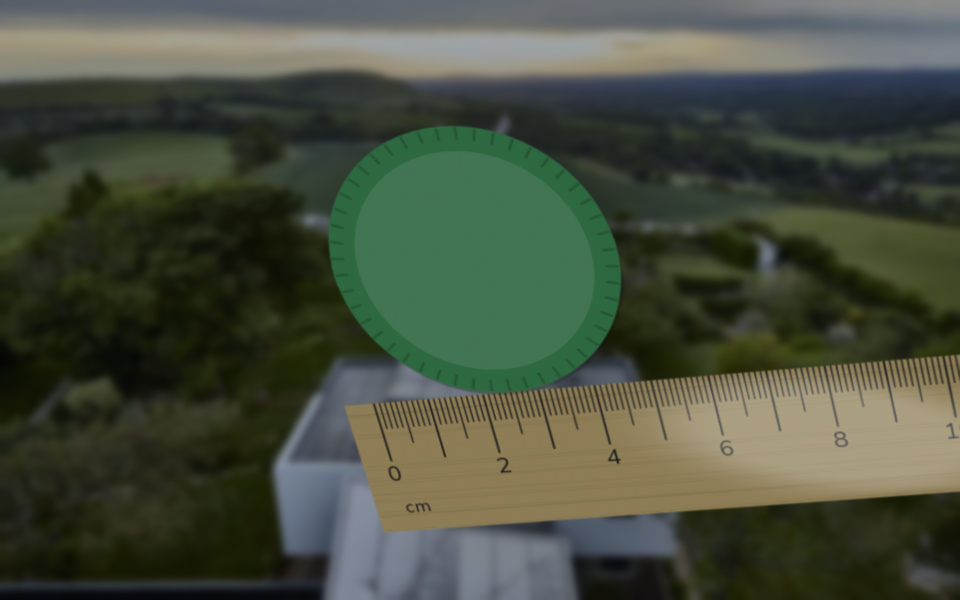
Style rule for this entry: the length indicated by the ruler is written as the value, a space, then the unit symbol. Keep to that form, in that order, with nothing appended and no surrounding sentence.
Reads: 5 cm
